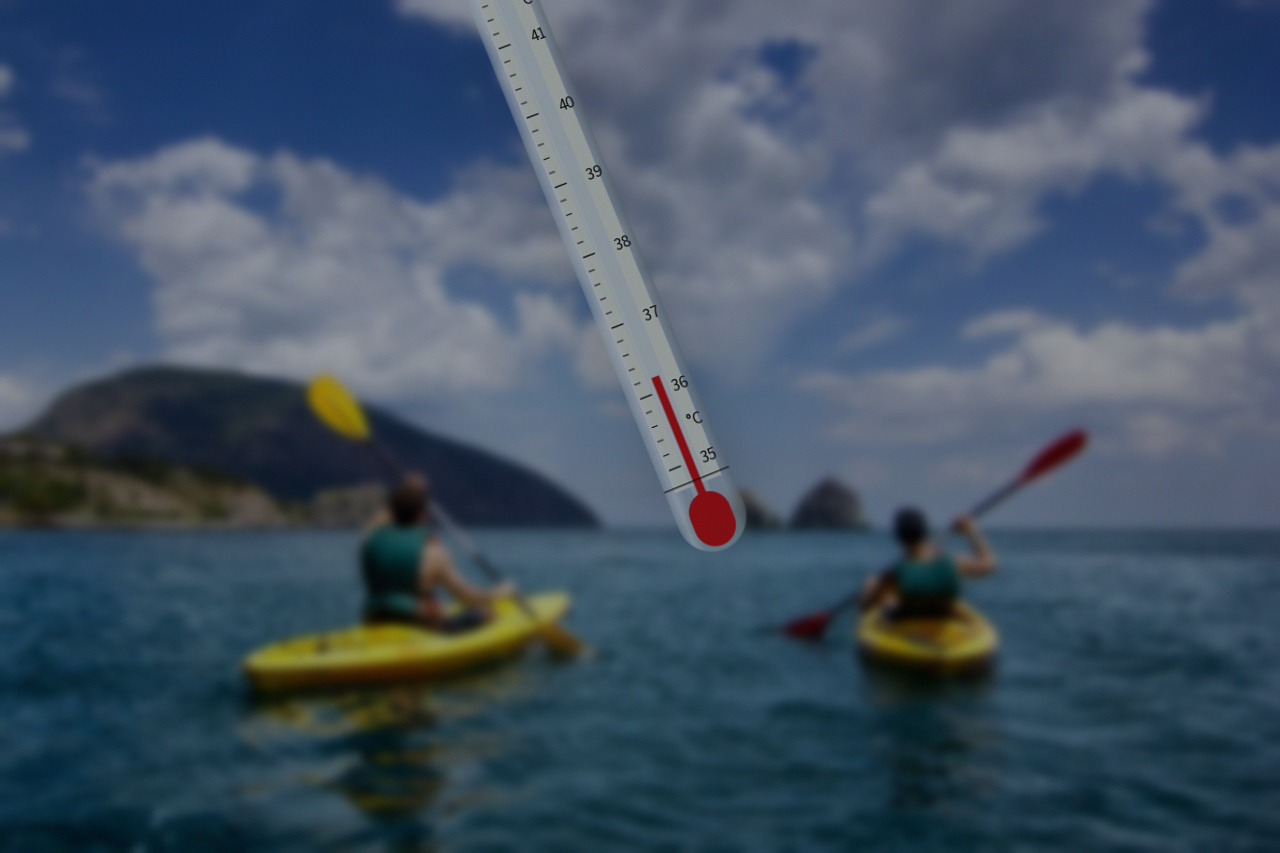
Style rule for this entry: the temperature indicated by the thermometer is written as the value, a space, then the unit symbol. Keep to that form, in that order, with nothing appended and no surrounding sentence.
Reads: 36.2 °C
